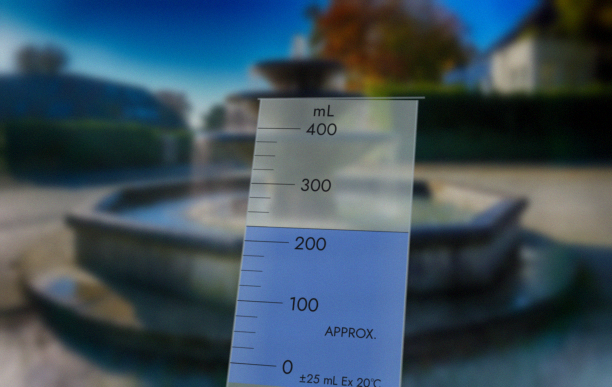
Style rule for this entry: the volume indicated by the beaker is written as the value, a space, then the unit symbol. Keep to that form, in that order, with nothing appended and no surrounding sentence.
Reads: 225 mL
